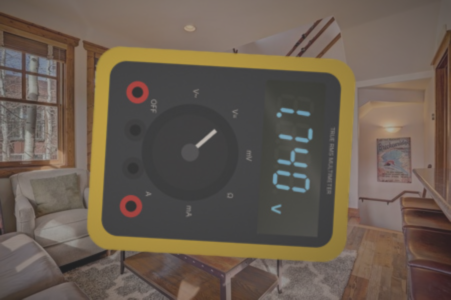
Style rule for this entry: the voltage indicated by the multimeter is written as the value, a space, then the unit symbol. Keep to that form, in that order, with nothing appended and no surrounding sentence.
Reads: 1.740 V
